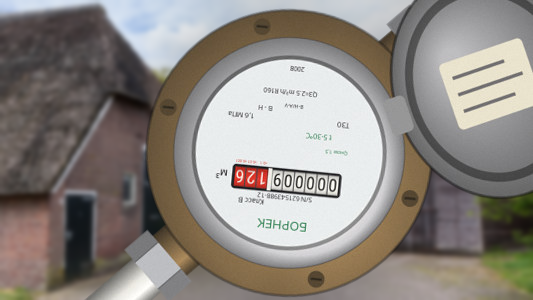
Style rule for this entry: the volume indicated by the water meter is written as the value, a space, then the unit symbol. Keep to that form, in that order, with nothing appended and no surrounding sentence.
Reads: 9.126 m³
